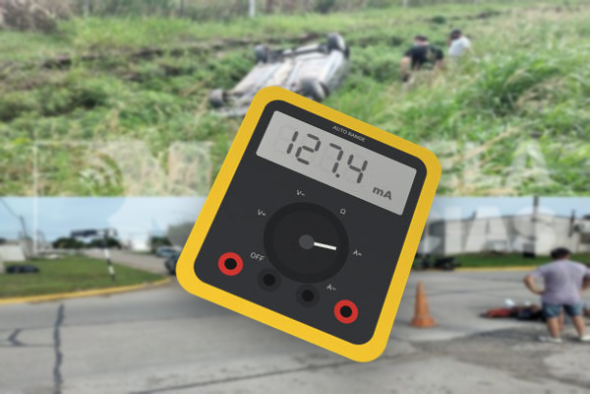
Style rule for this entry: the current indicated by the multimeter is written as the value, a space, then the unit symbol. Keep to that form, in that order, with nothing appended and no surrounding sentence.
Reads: 127.4 mA
